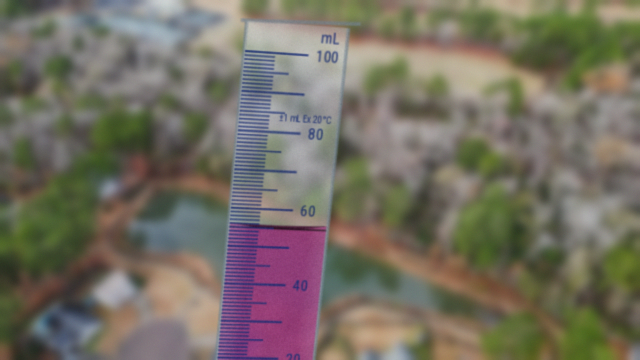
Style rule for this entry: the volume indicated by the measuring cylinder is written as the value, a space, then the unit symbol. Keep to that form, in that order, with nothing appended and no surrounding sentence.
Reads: 55 mL
